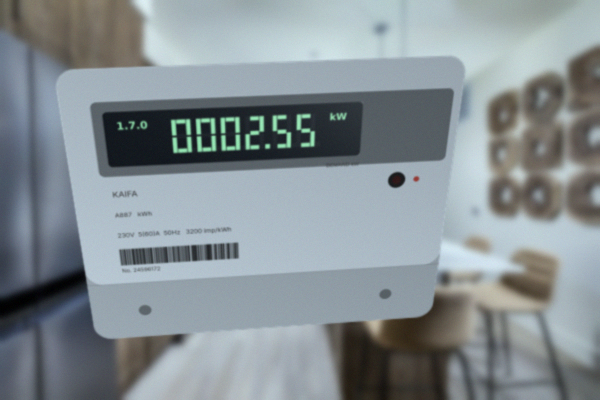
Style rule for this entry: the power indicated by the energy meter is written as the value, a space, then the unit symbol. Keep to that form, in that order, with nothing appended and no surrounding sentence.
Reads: 2.55 kW
